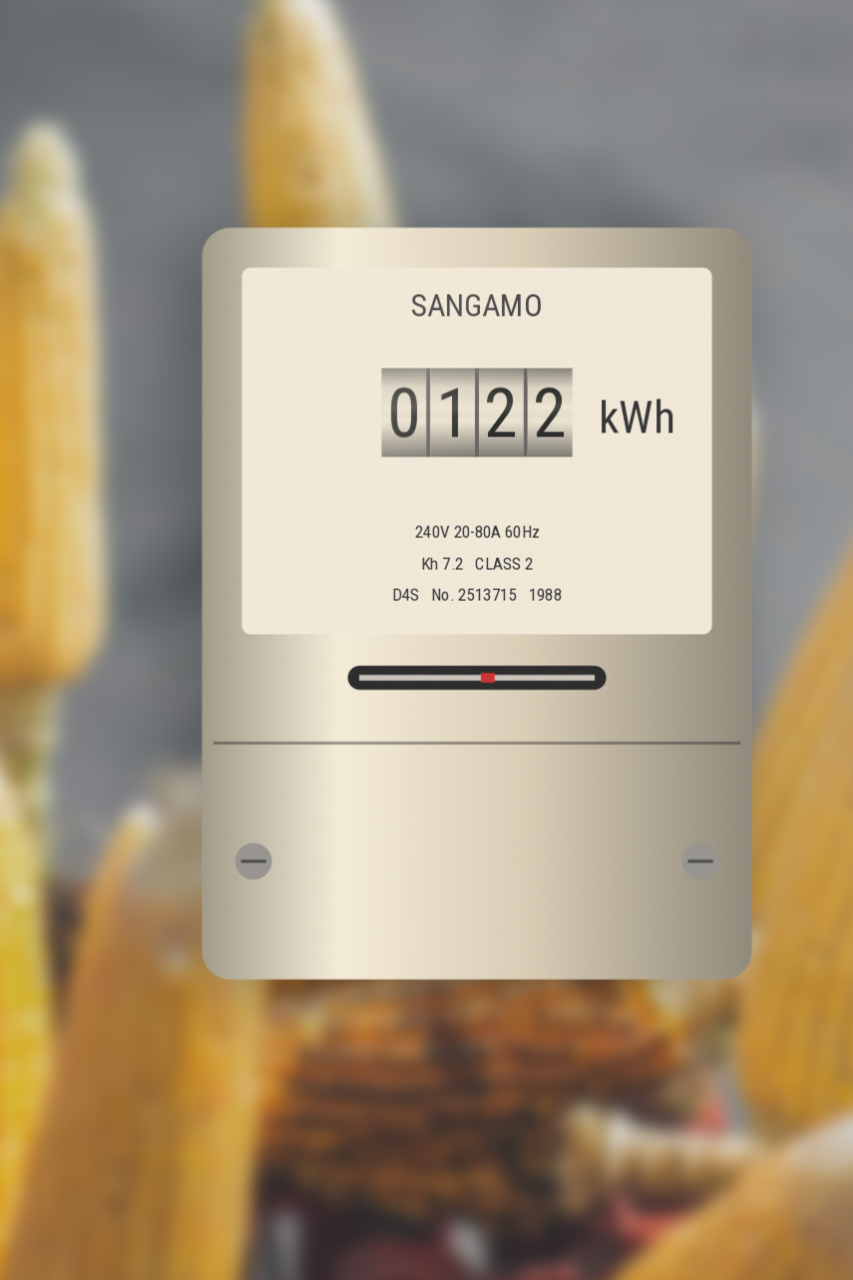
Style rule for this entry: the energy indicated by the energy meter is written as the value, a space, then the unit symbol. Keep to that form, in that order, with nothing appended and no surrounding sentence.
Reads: 122 kWh
